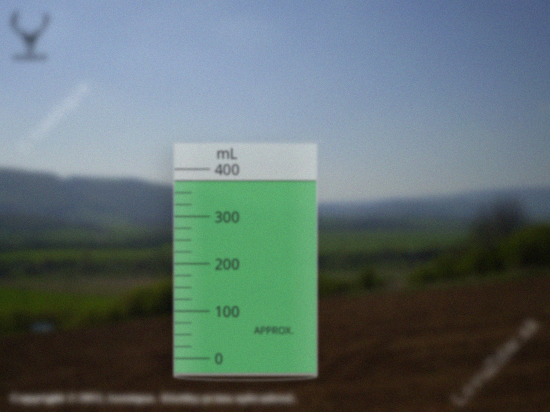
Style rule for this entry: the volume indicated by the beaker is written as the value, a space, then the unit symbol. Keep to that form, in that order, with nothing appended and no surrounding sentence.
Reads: 375 mL
